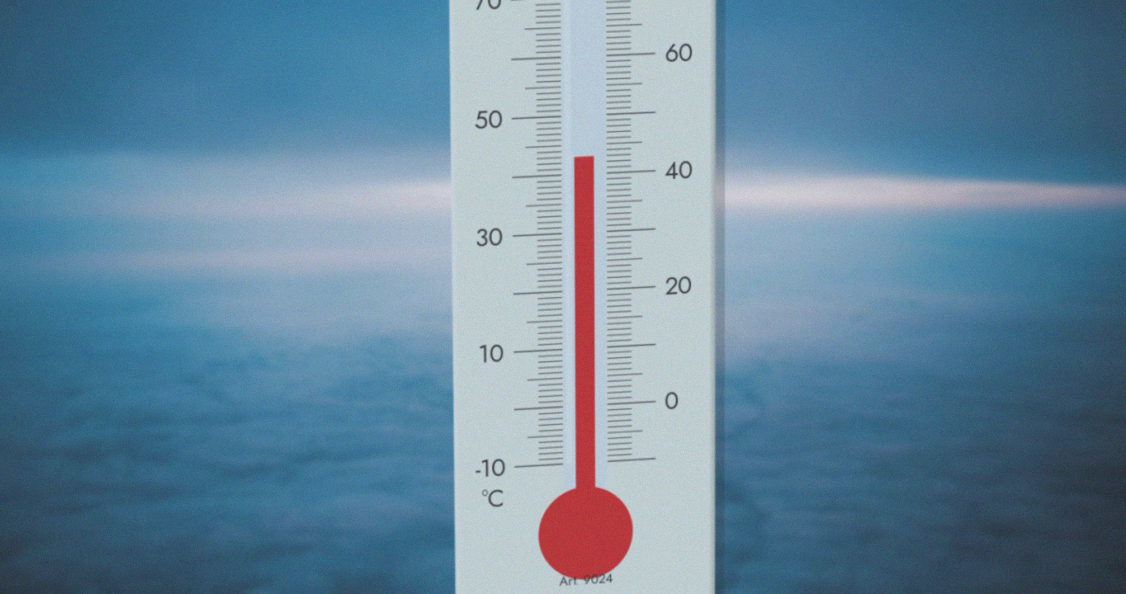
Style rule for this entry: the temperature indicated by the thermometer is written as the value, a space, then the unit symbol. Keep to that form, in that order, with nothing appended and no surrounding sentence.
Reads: 43 °C
